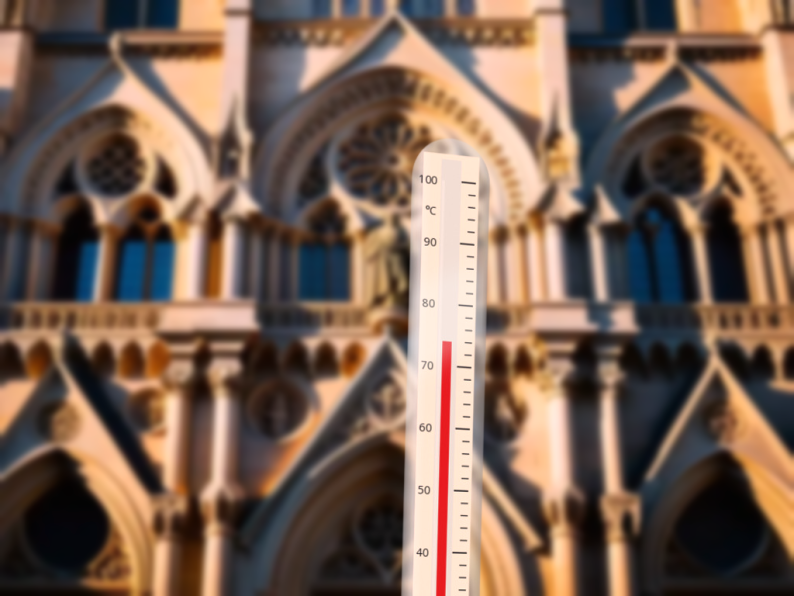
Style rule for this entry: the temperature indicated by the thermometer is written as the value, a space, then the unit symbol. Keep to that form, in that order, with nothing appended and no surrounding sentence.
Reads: 74 °C
